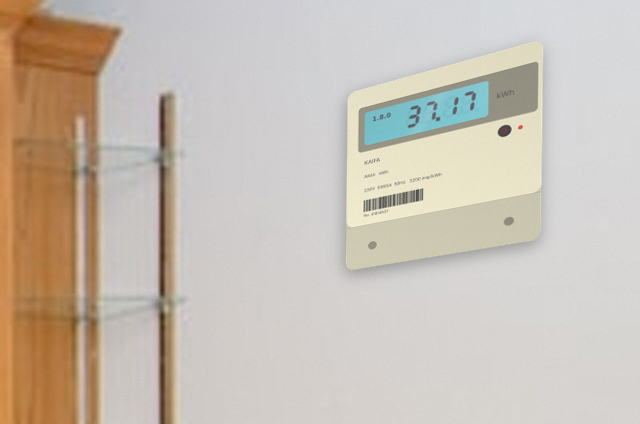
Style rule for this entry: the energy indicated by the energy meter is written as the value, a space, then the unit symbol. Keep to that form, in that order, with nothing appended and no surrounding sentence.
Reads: 37.17 kWh
